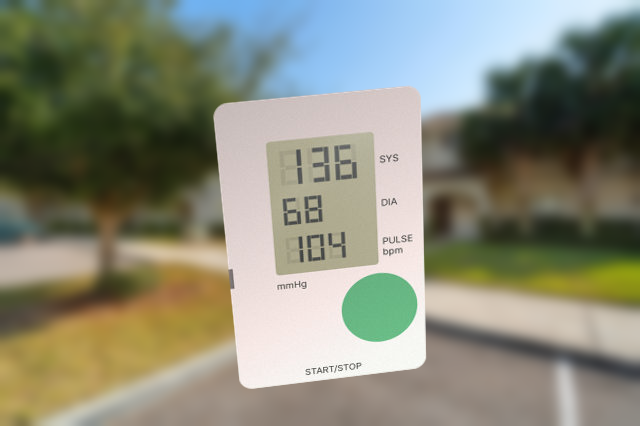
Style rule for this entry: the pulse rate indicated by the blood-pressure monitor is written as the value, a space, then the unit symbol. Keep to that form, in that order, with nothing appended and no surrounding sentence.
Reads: 104 bpm
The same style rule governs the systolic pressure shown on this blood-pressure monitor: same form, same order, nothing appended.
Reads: 136 mmHg
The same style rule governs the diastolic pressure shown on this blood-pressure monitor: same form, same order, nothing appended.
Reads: 68 mmHg
